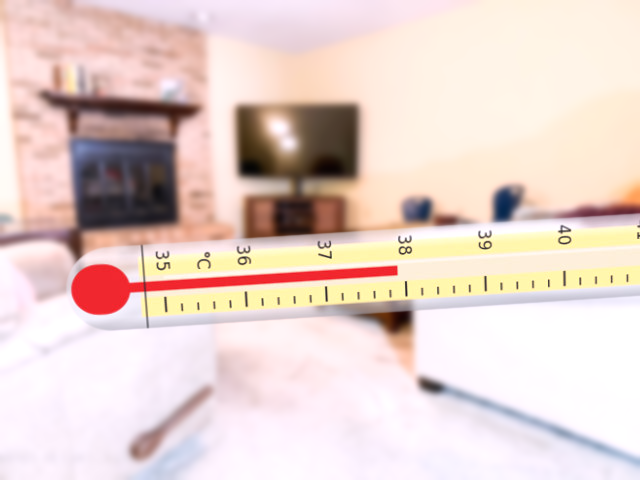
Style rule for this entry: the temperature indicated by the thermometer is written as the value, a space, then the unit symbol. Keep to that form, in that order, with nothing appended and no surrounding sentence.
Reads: 37.9 °C
